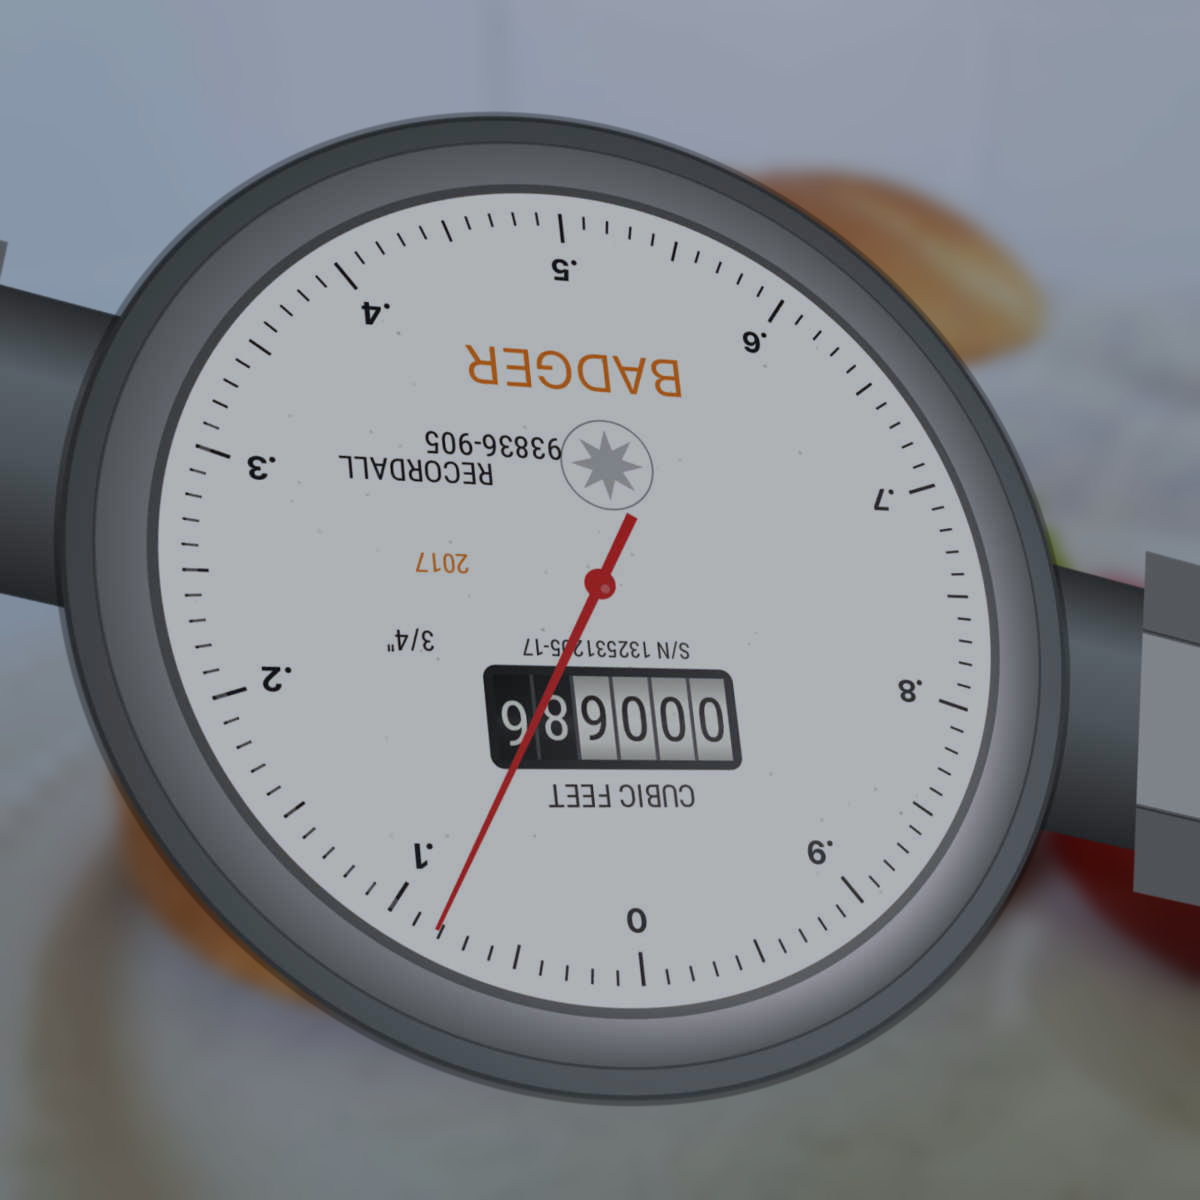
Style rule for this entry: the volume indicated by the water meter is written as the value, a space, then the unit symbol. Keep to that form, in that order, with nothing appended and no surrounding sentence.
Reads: 686.08 ft³
